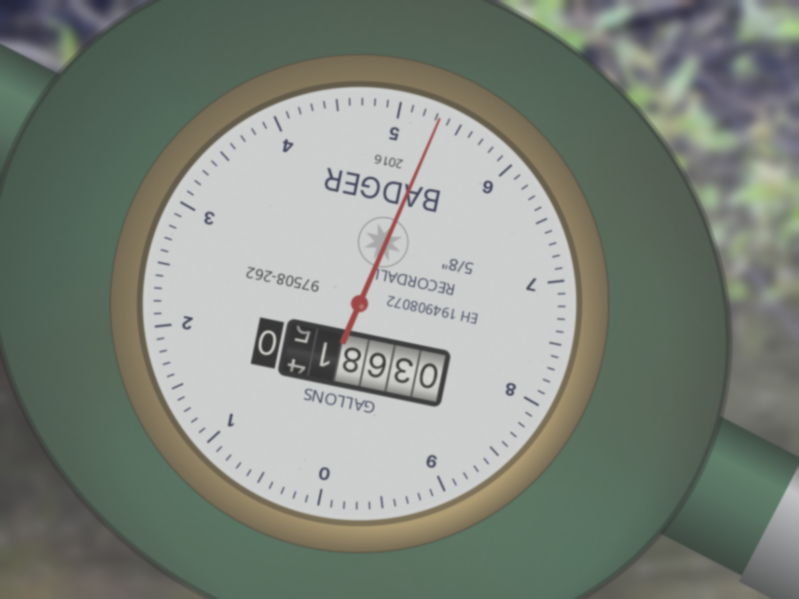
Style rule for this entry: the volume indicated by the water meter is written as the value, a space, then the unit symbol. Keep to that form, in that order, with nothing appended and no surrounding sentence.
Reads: 368145.3 gal
